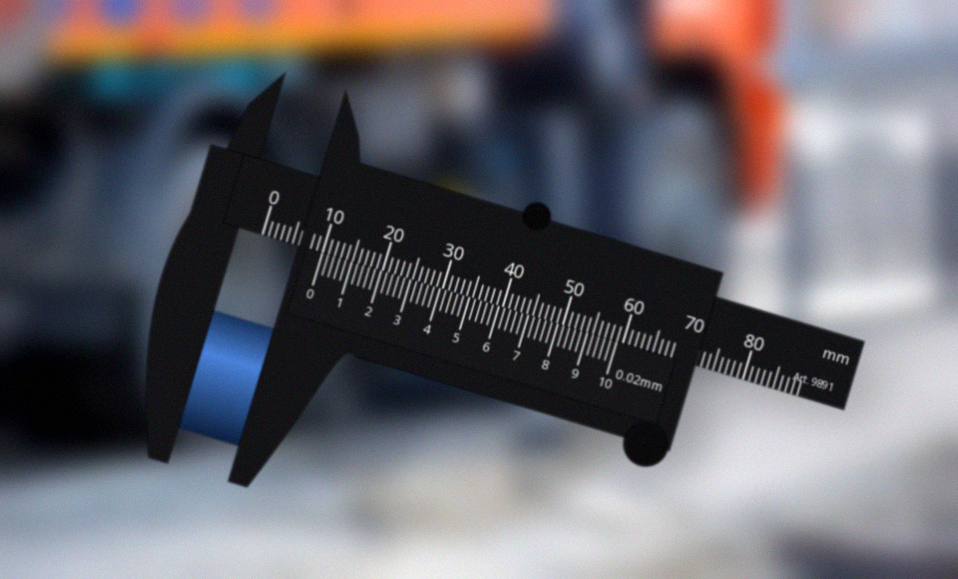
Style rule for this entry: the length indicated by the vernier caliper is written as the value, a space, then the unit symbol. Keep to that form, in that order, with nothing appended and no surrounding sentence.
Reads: 10.0 mm
